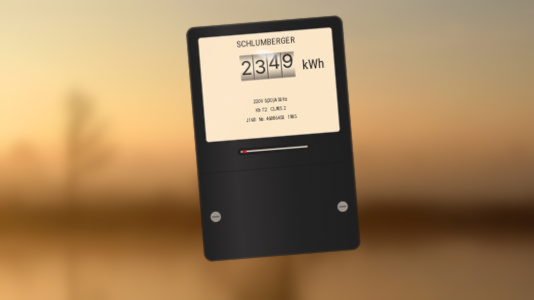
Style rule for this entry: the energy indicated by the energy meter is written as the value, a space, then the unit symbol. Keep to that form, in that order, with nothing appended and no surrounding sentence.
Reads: 2349 kWh
